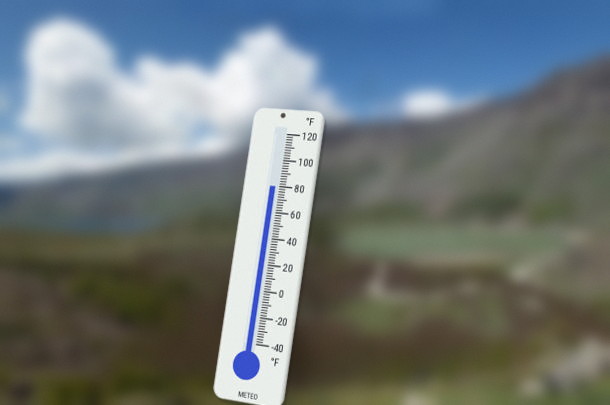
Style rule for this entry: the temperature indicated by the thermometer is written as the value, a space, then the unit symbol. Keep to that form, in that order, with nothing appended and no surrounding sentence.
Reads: 80 °F
